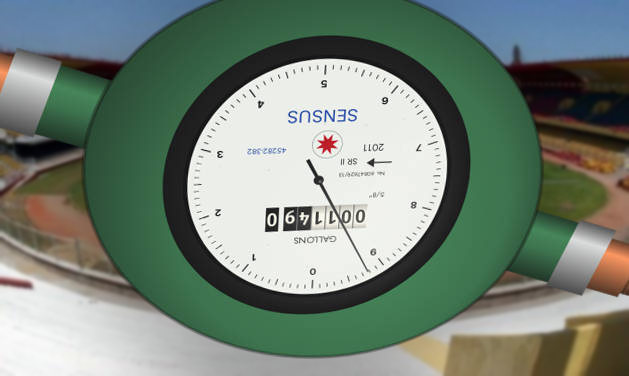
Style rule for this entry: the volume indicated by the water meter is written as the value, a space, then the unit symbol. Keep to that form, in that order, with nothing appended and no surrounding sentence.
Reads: 11489.2 gal
